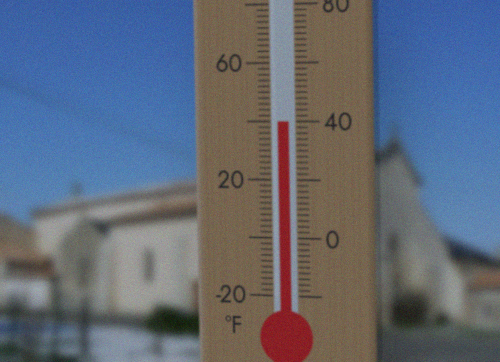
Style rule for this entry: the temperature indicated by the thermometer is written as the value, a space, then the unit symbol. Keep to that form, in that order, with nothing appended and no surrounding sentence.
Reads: 40 °F
